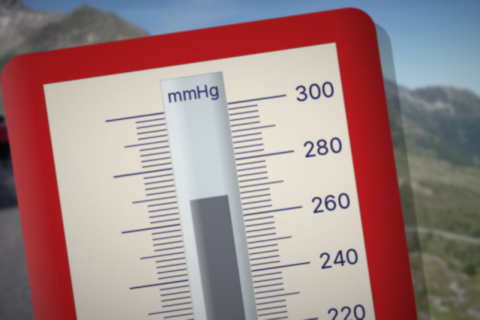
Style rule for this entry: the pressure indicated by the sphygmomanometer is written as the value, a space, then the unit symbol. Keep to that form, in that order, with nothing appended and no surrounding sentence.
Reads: 268 mmHg
